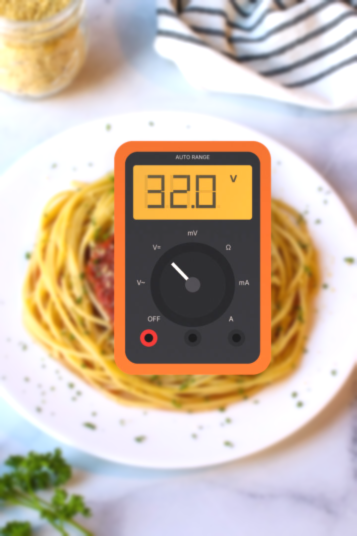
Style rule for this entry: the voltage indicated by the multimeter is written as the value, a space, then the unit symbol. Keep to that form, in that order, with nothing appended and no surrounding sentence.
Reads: 32.0 V
